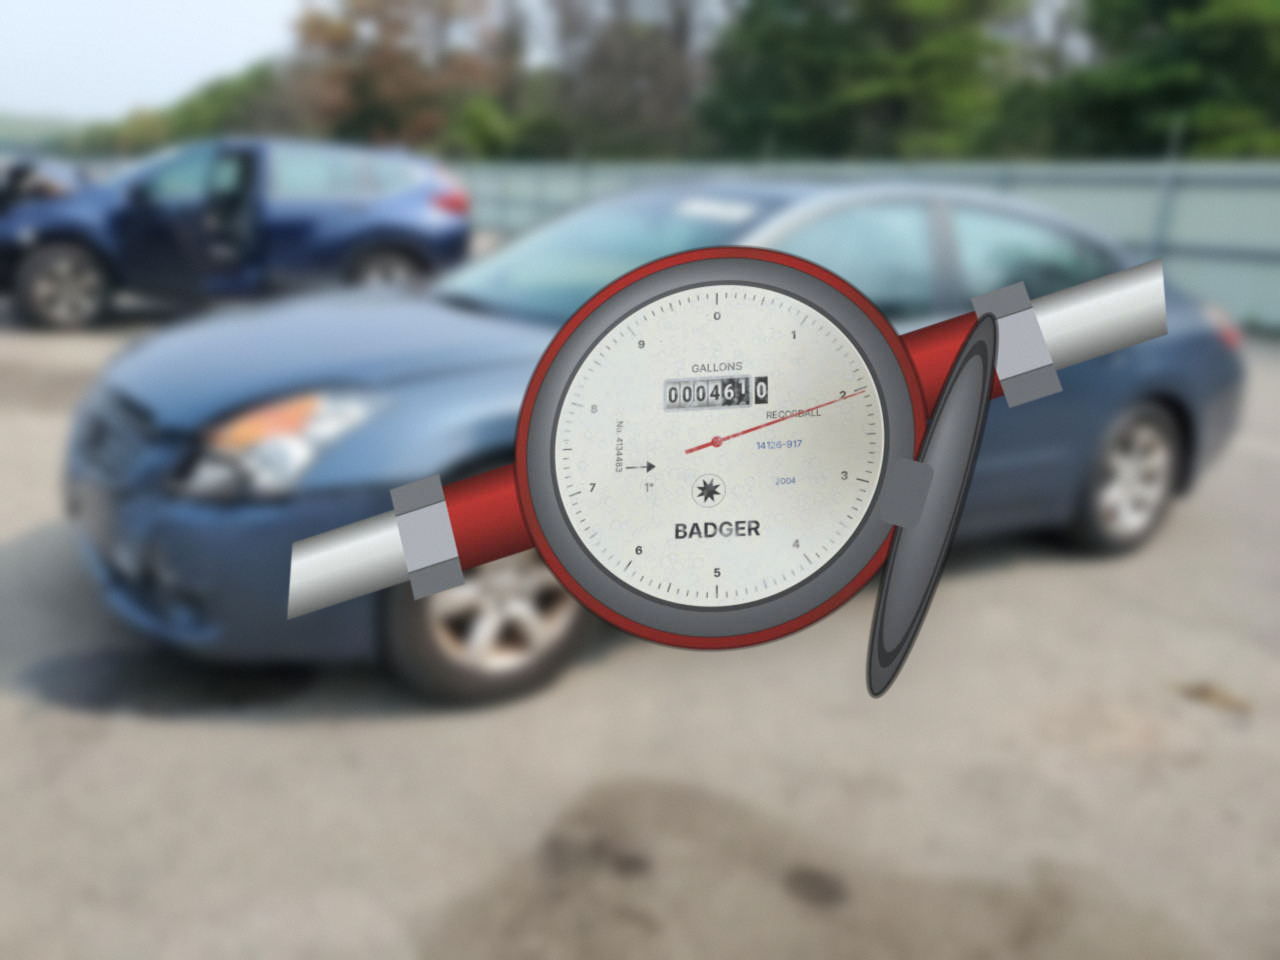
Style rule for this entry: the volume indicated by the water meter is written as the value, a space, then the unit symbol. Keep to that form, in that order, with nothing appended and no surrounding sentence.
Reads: 4612.0 gal
